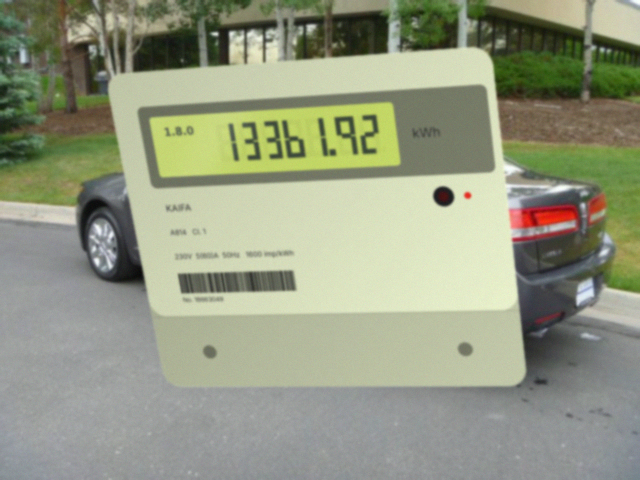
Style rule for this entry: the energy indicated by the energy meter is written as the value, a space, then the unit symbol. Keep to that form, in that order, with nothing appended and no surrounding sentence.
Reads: 13361.92 kWh
